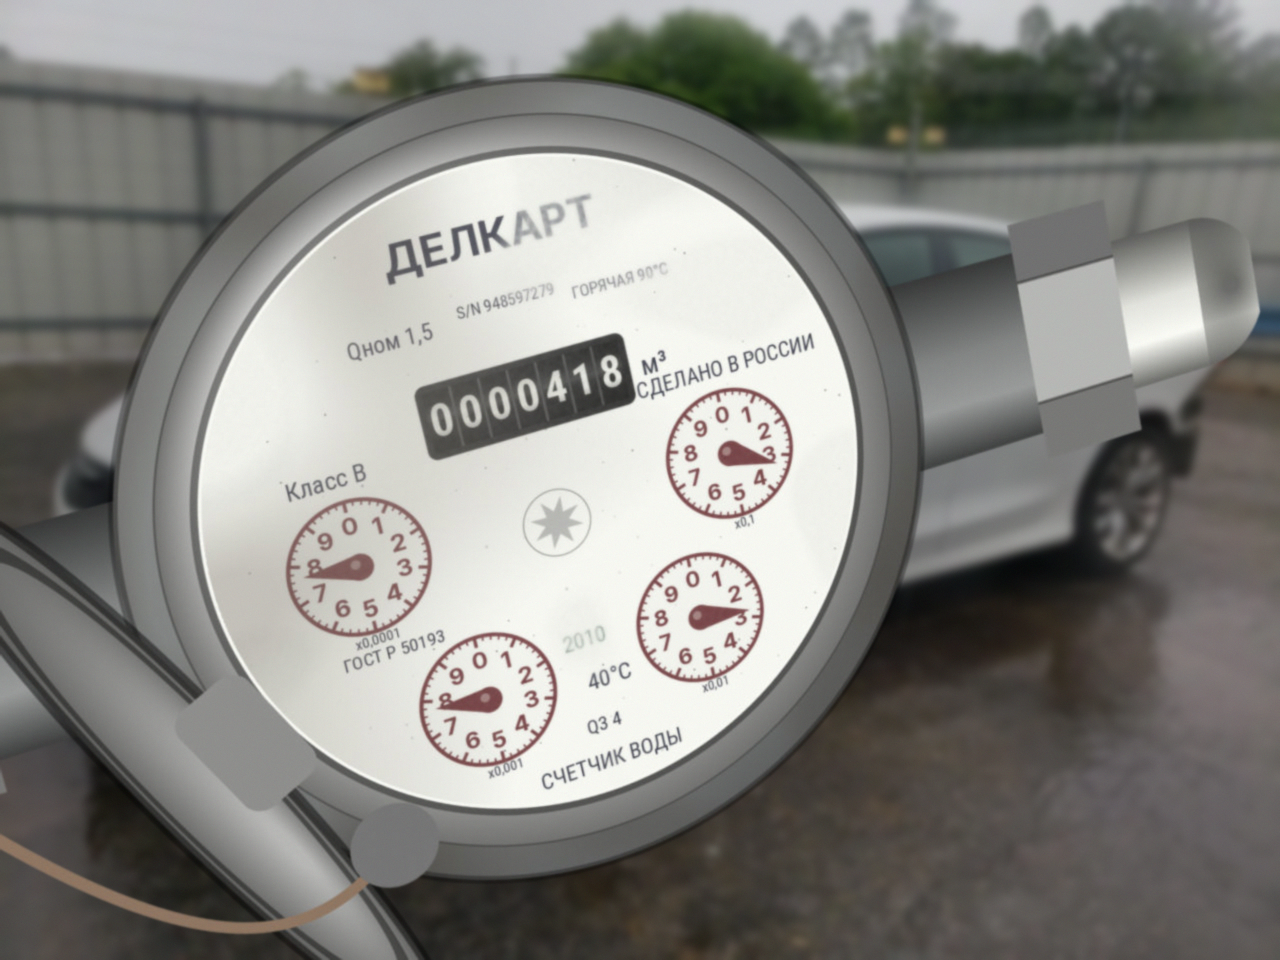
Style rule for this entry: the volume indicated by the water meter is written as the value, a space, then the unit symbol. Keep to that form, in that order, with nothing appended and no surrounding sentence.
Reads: 418.3277 m³
